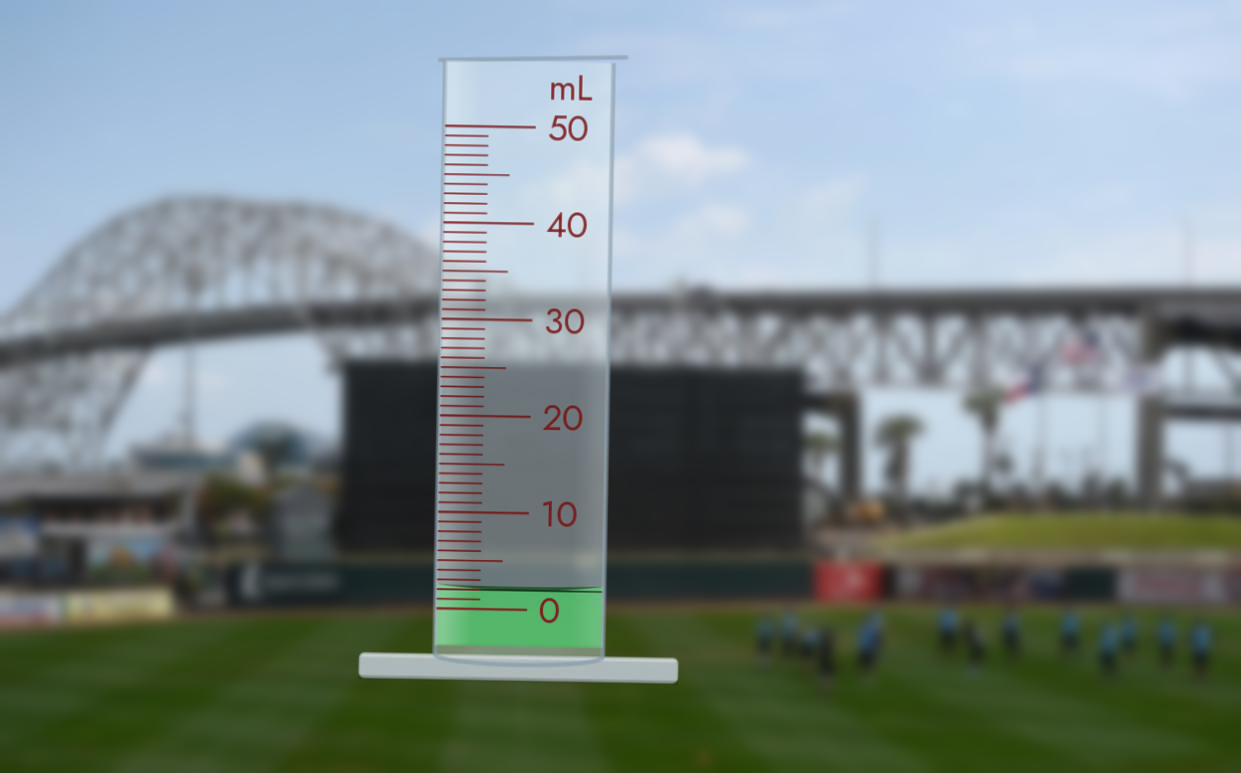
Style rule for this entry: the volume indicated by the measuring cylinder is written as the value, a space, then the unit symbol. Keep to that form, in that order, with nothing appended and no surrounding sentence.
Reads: 2 mL
